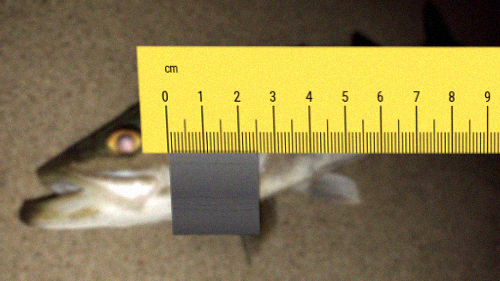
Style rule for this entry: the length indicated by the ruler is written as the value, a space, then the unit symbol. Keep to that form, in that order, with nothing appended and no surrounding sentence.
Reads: 2.5 cm
